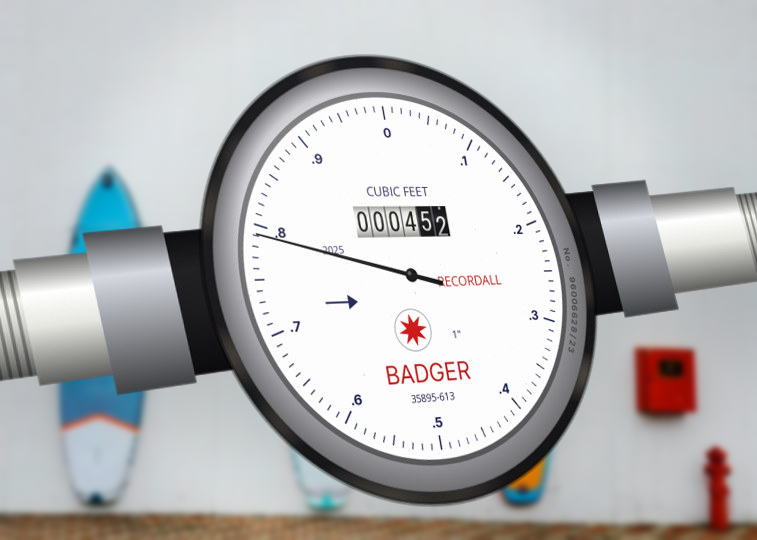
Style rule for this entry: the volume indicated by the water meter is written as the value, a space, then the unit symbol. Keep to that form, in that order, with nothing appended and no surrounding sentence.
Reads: 451.79 ft³
